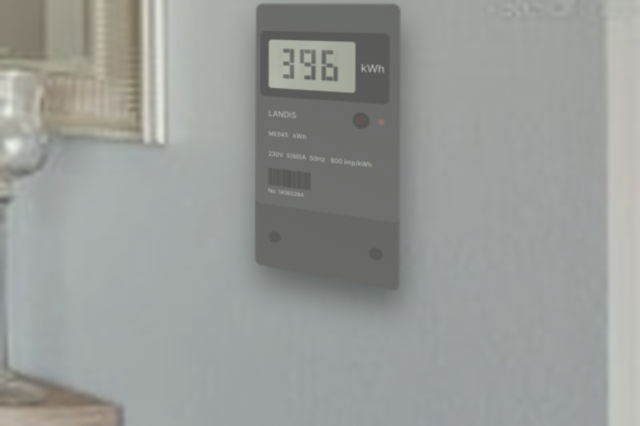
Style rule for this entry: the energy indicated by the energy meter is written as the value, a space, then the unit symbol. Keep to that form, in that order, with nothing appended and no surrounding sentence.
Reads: 396 kWh
